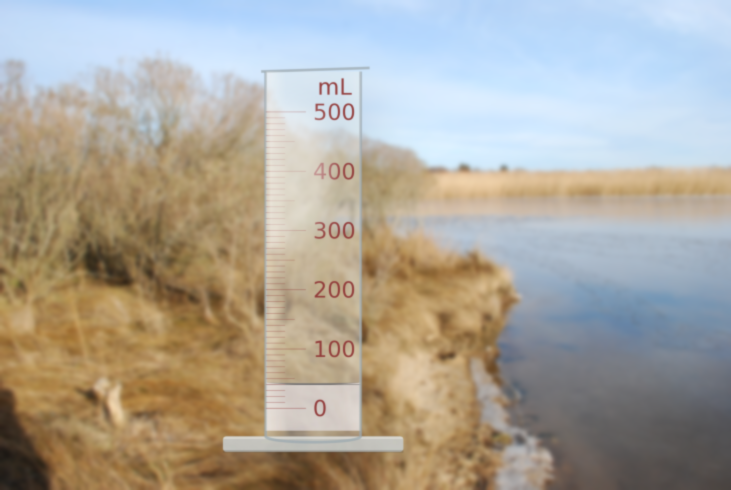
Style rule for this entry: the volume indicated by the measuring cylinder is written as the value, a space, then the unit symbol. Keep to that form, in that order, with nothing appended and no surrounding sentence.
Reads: 40 mL
